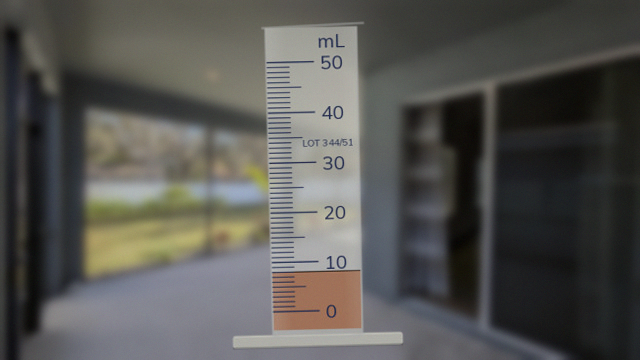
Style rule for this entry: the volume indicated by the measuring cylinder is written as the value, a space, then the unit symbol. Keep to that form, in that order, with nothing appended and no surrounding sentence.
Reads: 8 mL
